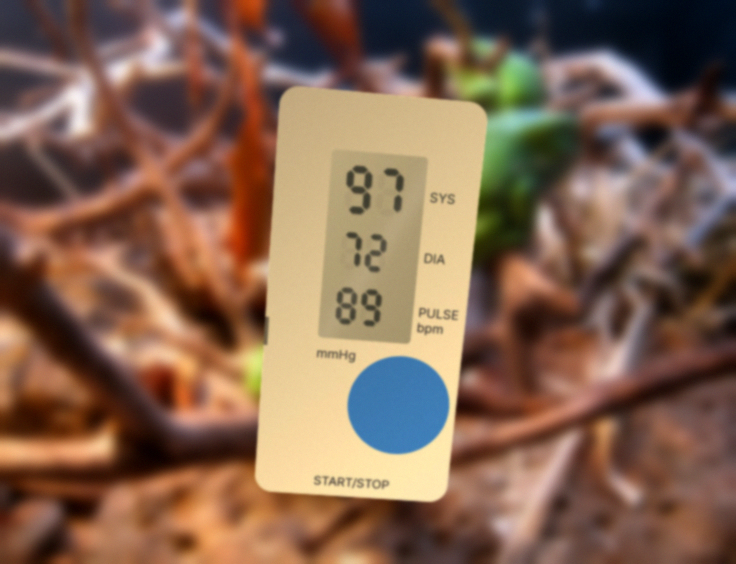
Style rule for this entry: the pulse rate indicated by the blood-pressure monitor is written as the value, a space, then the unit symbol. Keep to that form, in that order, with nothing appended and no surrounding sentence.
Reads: 89 bpm
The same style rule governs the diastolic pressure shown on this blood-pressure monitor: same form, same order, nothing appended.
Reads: 72 mmHg
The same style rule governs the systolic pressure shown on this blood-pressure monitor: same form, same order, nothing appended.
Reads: 97 mmHg
